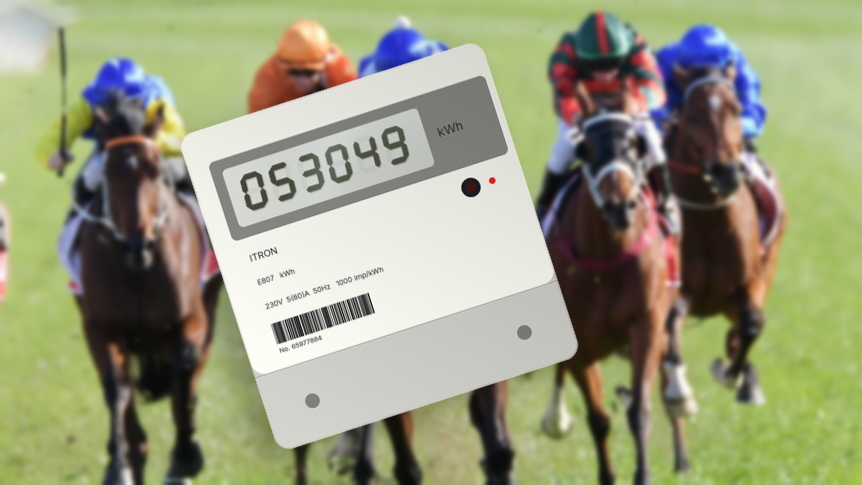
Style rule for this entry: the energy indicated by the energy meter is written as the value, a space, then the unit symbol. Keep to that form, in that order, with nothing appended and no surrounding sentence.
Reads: 53049 kWh
